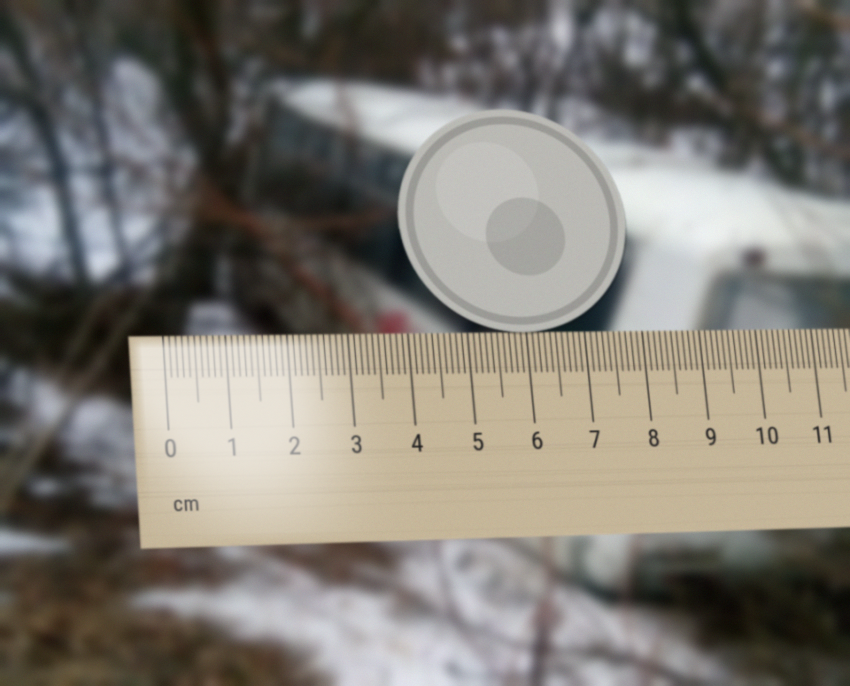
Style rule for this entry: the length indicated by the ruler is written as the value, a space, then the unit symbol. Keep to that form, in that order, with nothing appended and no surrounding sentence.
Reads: 3.9 cm
